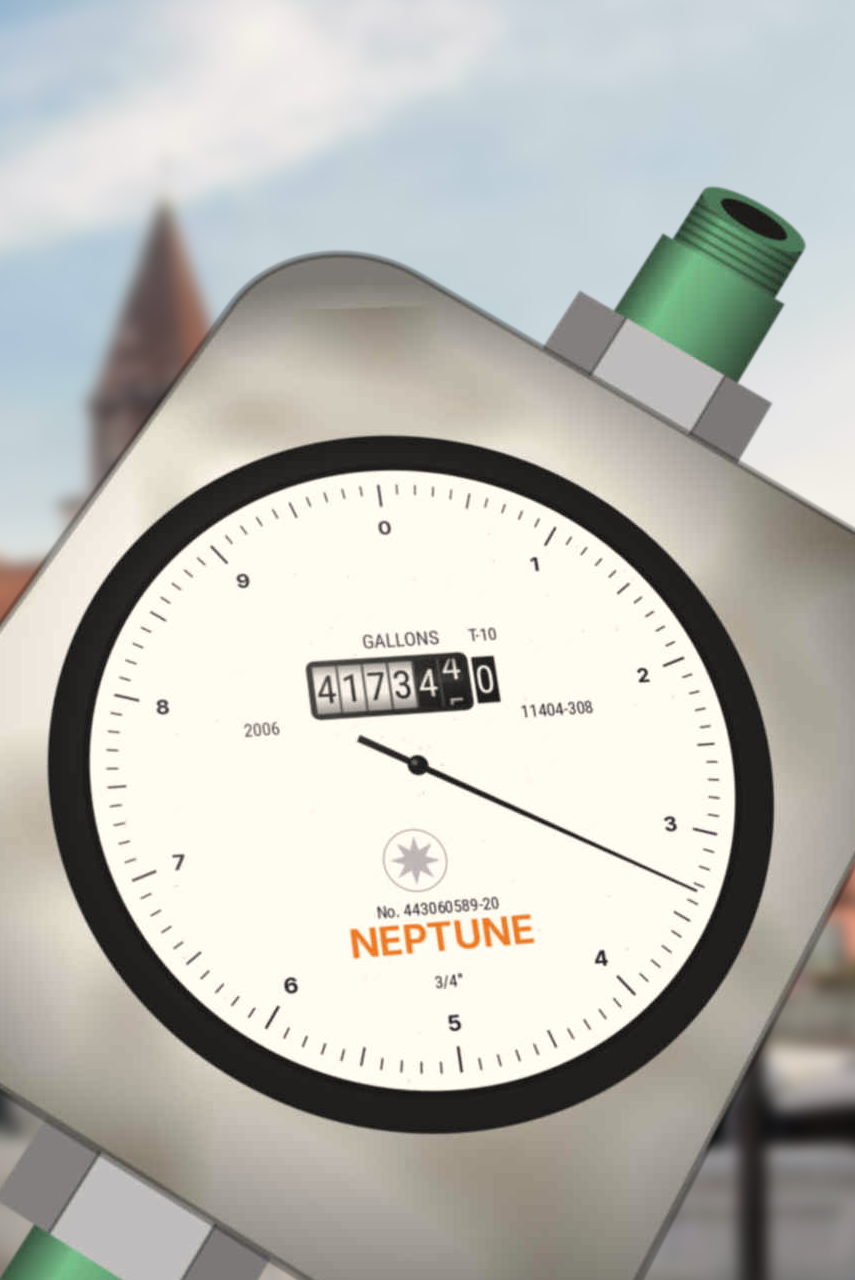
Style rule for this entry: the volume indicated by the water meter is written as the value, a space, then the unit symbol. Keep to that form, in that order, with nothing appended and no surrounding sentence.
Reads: 4173443.3 gal
